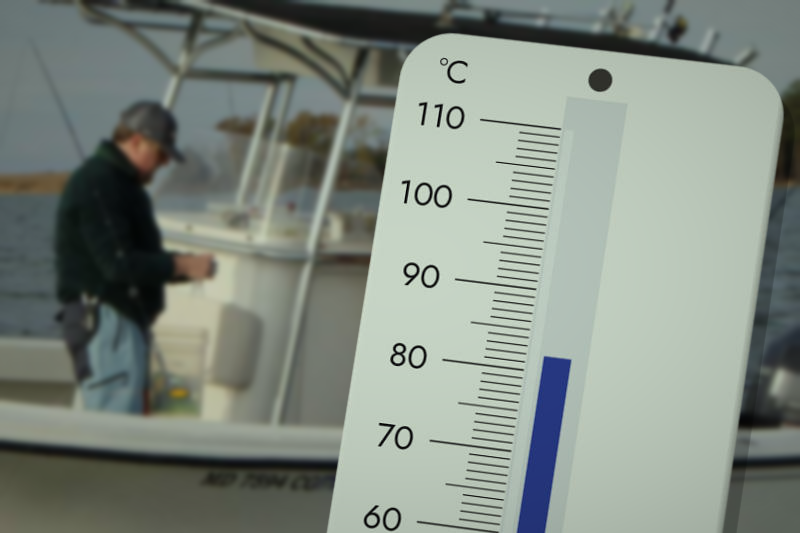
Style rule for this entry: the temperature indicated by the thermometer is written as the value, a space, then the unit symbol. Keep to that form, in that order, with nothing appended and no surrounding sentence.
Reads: 82 °C
